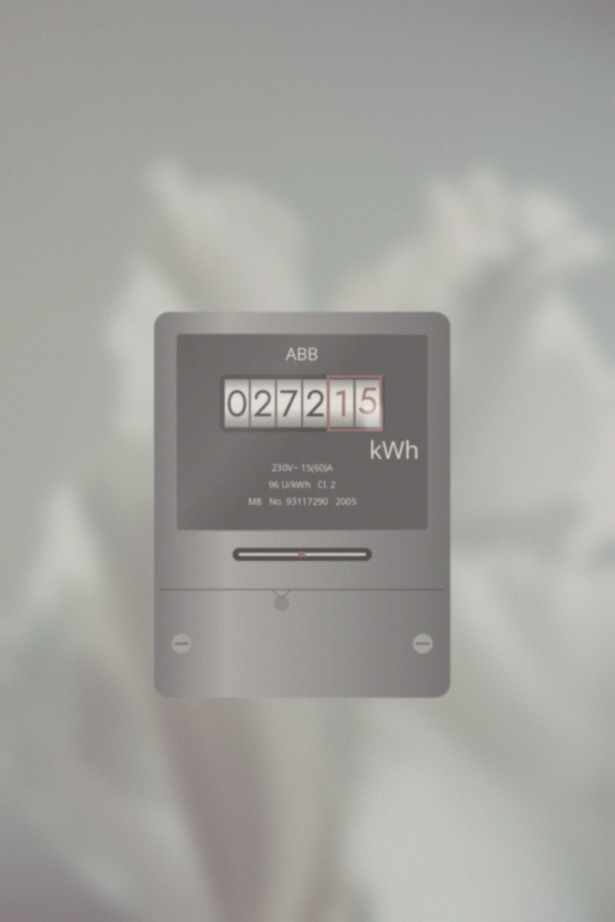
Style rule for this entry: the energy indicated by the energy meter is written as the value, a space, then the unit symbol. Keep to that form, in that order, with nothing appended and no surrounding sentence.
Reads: 272.15 kWh
